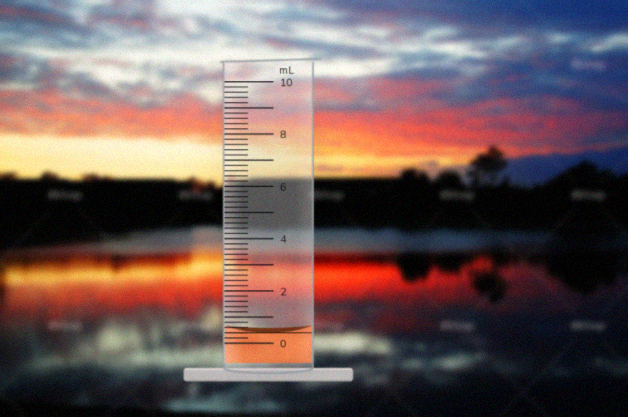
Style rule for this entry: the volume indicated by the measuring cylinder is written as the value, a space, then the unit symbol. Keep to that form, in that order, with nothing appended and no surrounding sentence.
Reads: 0.4 mL
